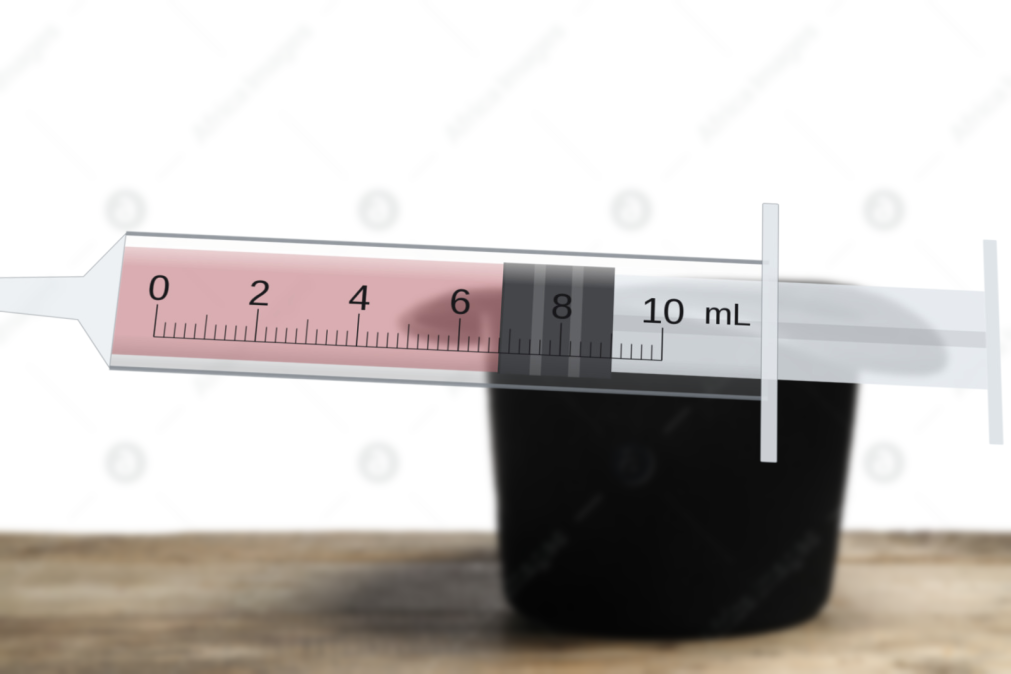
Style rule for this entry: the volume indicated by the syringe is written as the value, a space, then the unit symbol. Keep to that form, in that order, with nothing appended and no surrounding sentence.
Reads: 6.8 mL
